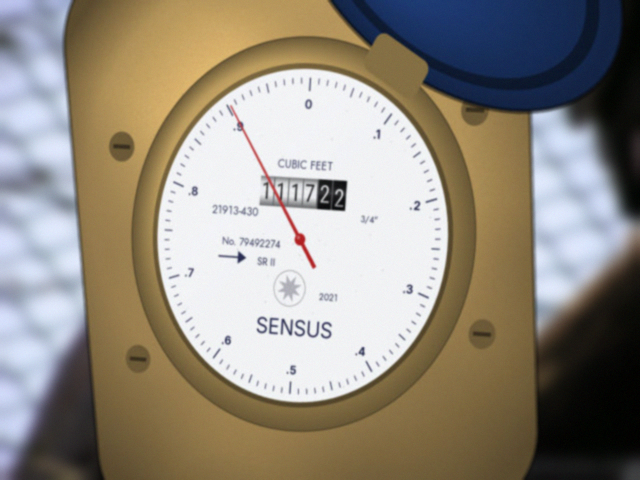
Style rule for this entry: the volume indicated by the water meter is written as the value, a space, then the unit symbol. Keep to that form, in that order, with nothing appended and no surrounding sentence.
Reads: 111721.90 ft³
